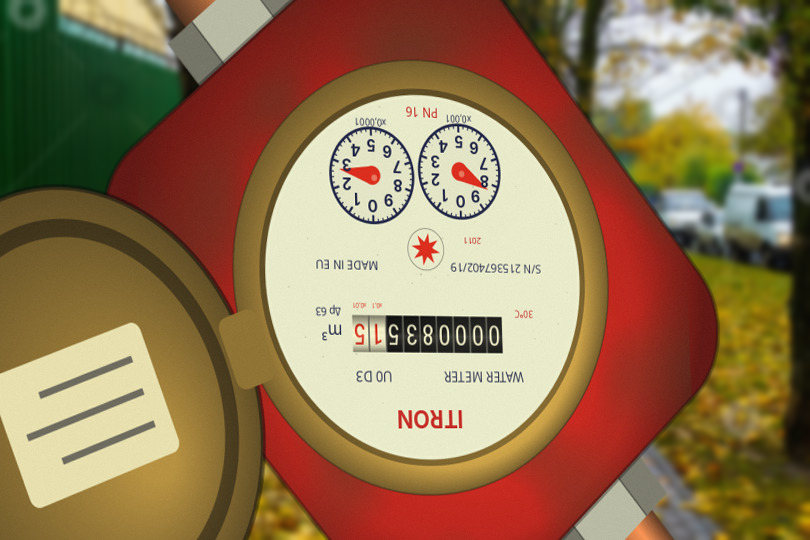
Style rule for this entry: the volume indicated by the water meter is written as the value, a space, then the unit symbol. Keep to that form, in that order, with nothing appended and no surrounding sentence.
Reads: 835.1582 m³
